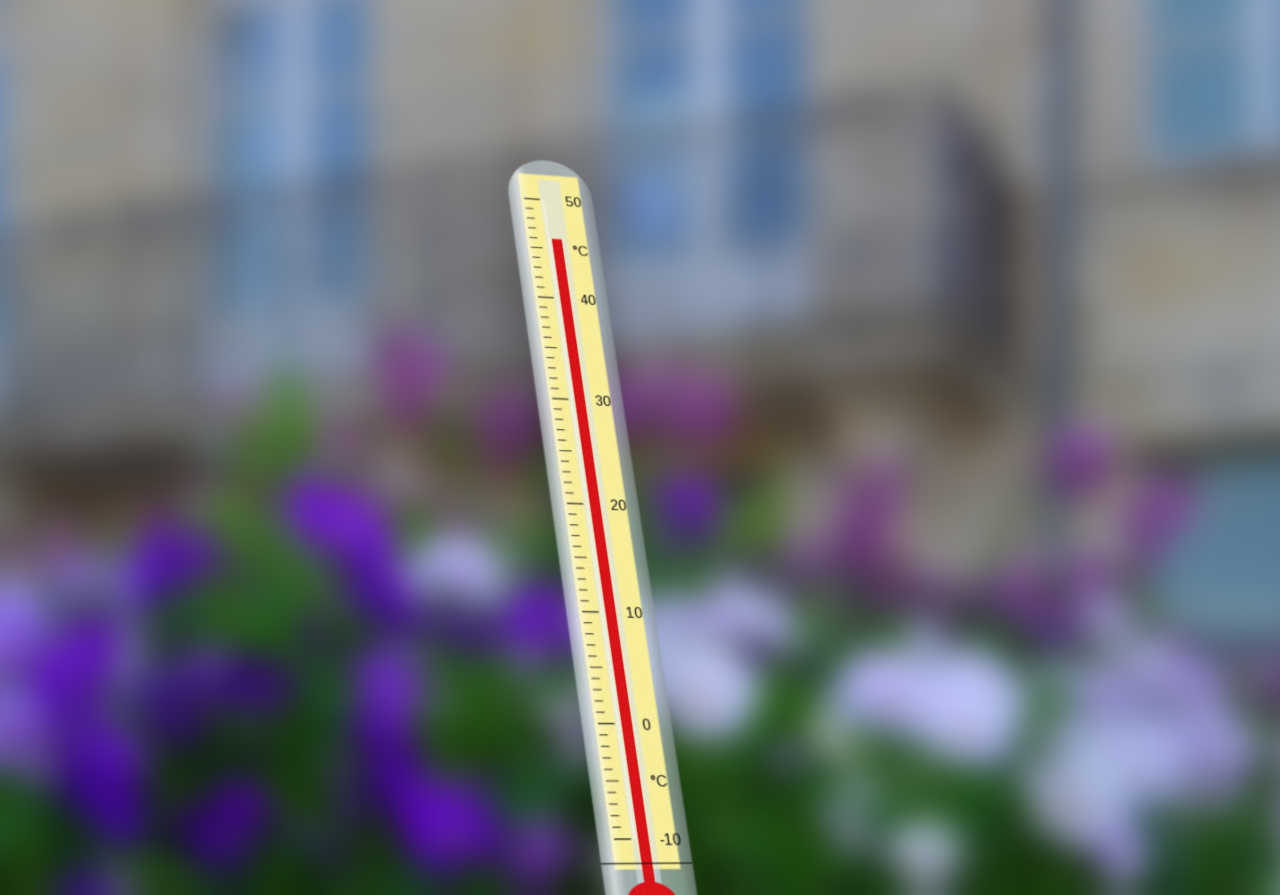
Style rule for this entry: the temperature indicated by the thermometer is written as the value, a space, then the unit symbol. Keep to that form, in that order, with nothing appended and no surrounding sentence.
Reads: 46 °C
